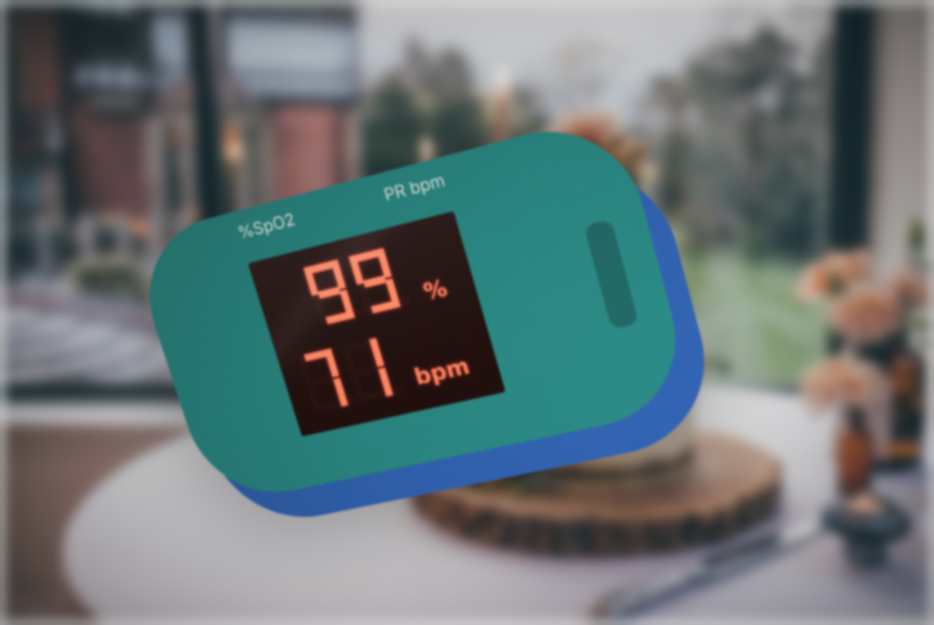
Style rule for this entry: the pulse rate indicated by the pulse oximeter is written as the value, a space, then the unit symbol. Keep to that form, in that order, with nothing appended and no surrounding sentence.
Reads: 71 bpm
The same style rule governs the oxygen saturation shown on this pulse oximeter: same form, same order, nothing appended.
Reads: 99 %
